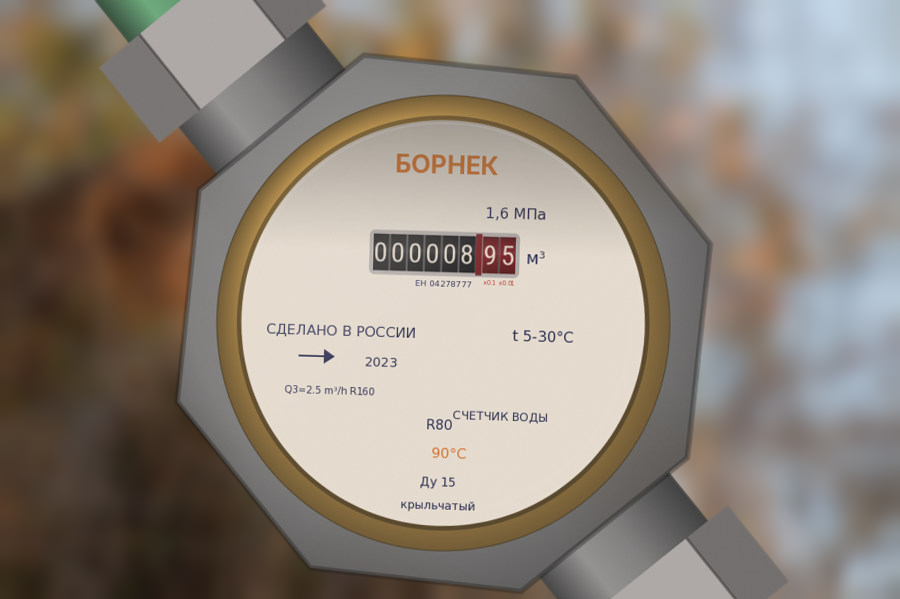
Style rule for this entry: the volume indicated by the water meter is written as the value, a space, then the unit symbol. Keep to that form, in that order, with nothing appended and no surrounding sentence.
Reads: 8.95 m³
